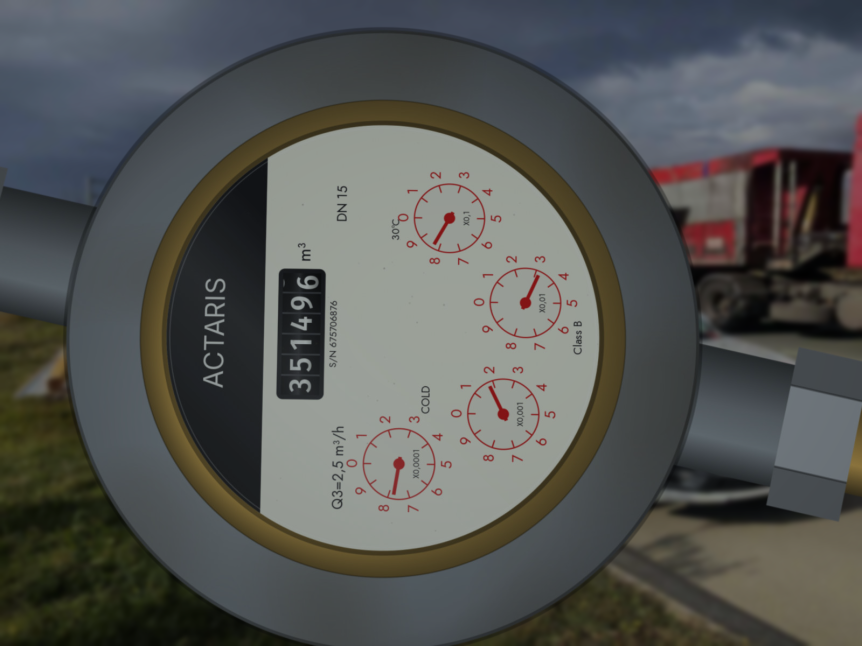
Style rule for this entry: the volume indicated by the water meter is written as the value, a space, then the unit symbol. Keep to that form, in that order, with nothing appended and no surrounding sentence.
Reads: 351495.8317 m³
